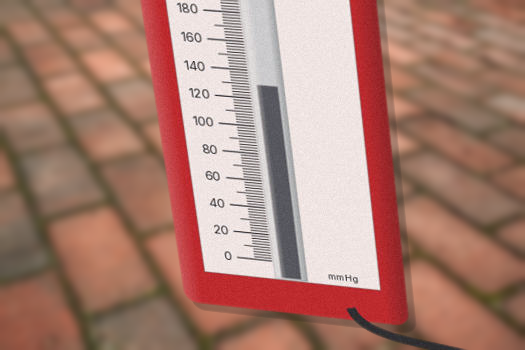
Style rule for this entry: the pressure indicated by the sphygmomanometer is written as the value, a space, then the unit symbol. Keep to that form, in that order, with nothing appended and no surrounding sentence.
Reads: 130 mmHg
